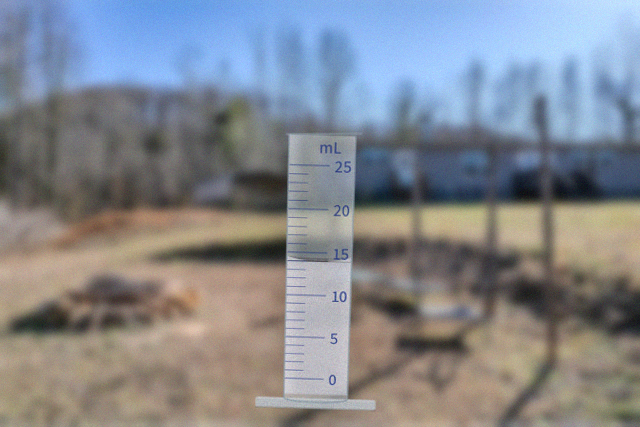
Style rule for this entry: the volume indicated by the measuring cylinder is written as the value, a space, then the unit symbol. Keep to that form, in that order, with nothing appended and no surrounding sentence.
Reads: 14 mL
